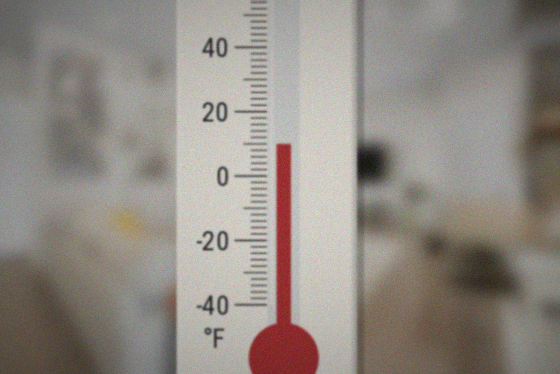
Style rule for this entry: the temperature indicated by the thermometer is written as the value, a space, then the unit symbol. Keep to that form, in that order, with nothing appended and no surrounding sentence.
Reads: 10 °F
